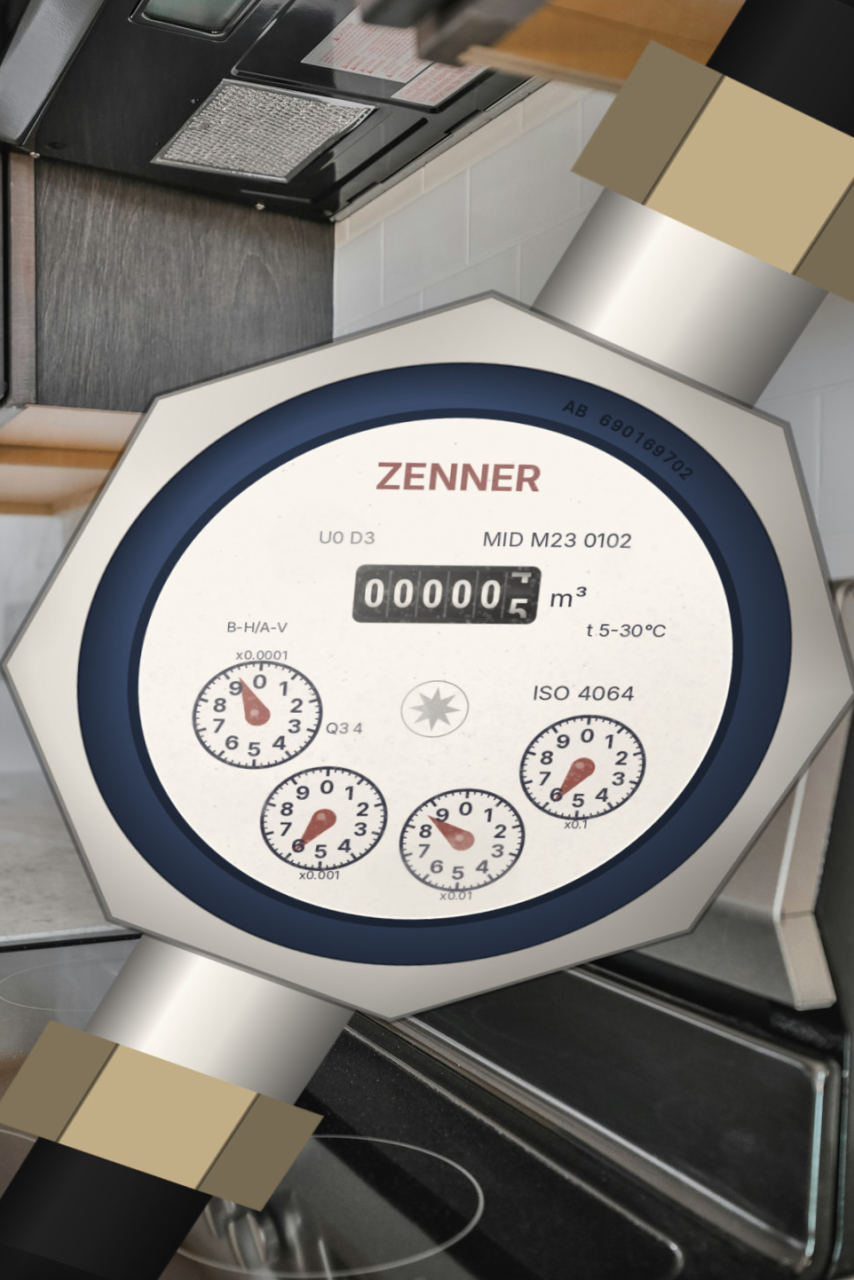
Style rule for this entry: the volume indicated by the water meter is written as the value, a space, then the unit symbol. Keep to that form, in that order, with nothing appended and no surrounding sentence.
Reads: 4.5859 m³
